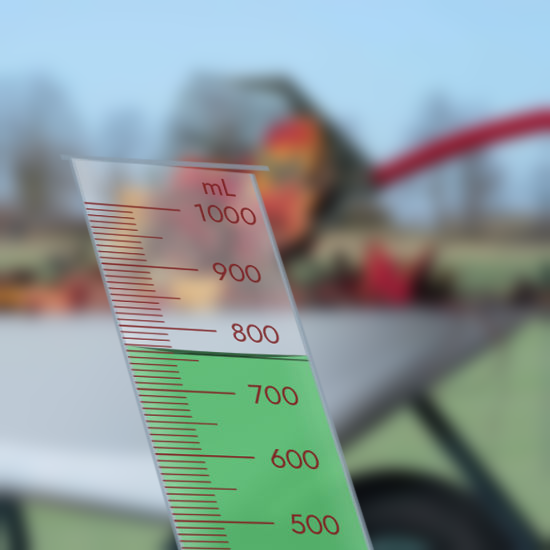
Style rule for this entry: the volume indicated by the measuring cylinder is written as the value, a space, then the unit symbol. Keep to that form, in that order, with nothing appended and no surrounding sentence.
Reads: 760 mL
